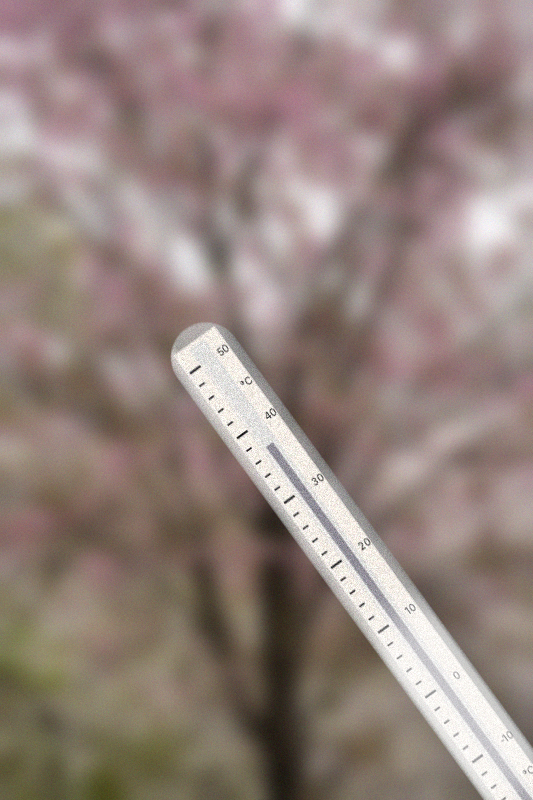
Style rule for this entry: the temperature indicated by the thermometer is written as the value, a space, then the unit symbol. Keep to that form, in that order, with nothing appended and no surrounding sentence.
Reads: 37 °C
